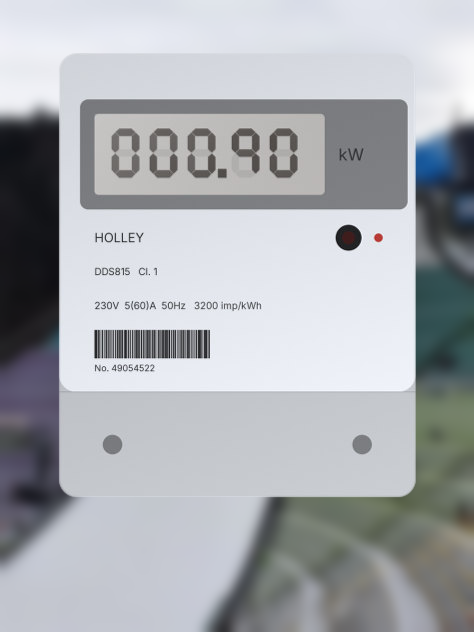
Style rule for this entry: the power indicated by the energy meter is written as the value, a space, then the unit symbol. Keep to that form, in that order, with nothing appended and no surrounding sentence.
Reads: 0.90 kW
